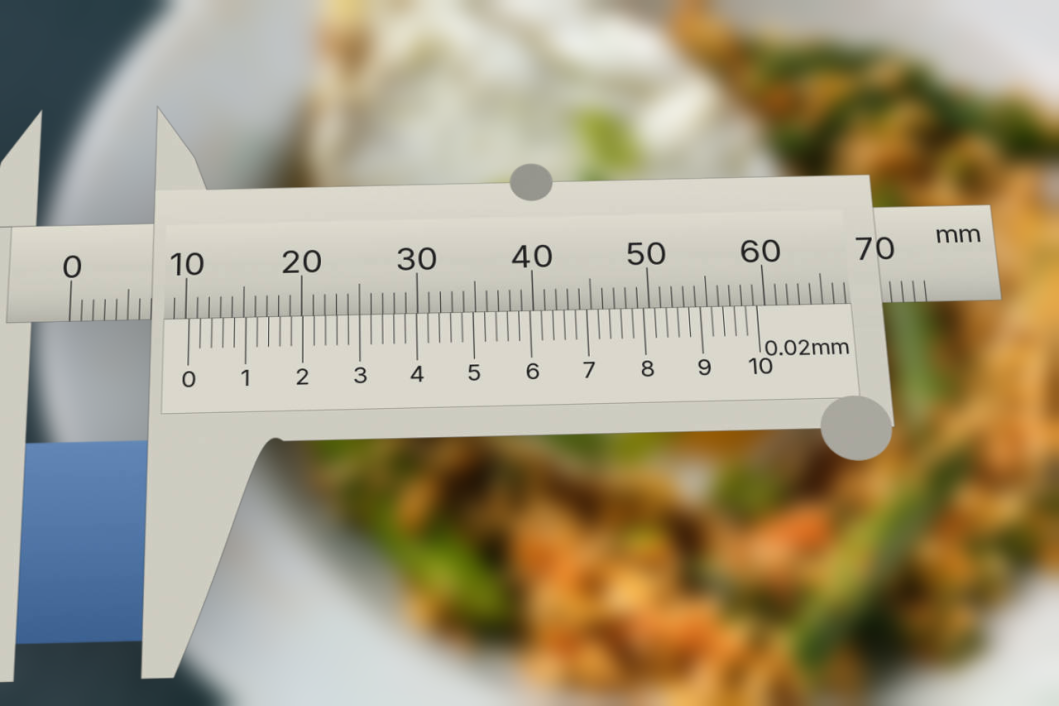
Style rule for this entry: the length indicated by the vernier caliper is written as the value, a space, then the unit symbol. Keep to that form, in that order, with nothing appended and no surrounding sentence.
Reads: 10.3 mm
